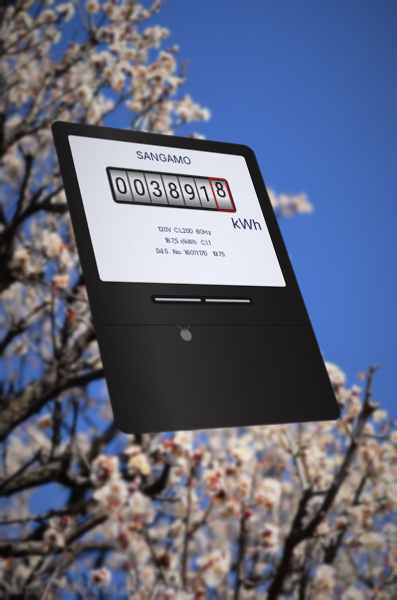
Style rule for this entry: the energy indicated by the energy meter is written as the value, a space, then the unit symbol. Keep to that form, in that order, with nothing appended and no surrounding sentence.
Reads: 3891.8 kWh
